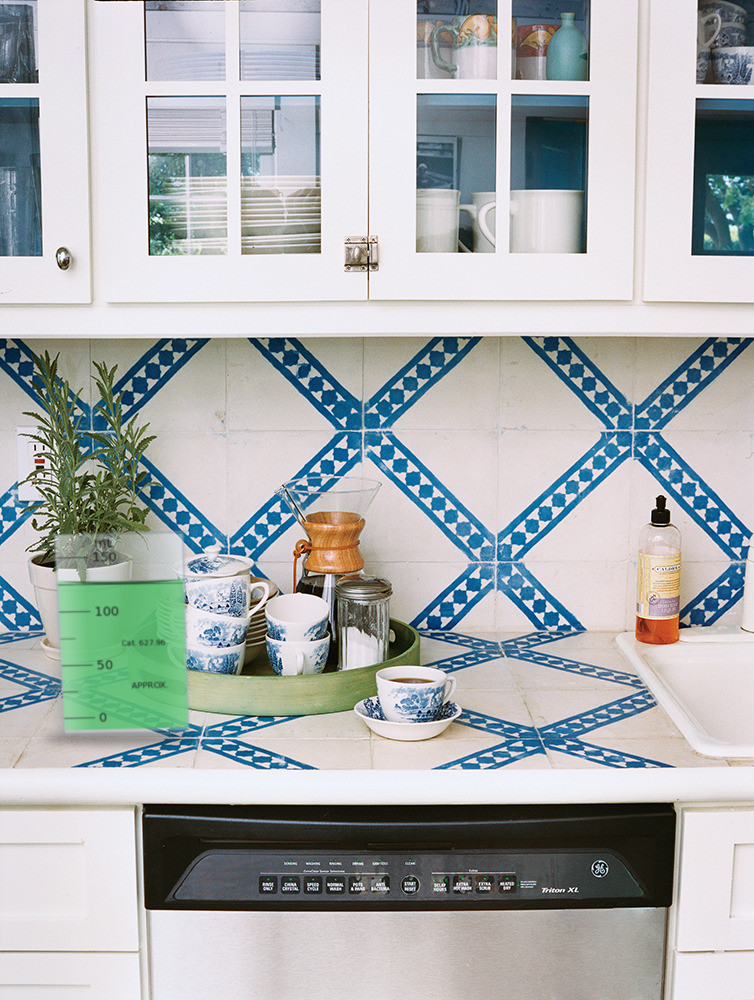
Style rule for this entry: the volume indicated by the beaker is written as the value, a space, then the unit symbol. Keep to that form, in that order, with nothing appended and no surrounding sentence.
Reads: 125 mL
